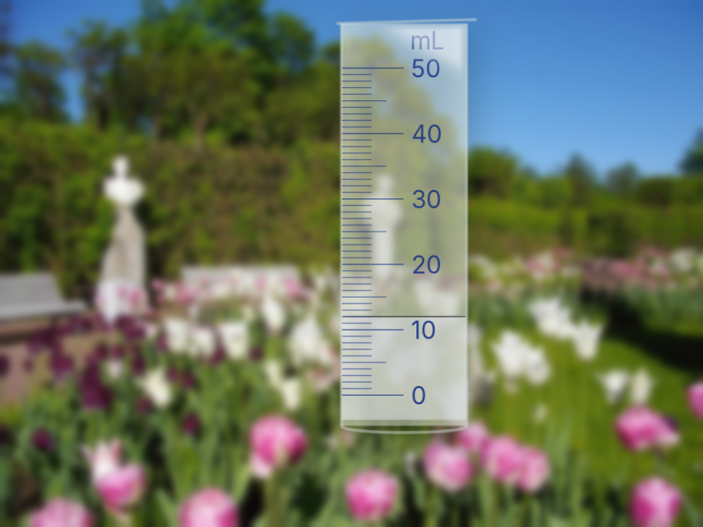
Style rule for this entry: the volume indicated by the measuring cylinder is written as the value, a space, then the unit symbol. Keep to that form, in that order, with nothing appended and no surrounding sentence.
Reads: 12 mL
